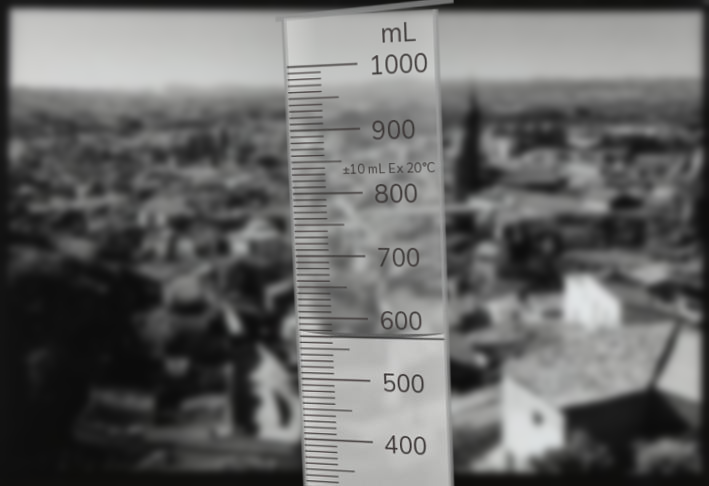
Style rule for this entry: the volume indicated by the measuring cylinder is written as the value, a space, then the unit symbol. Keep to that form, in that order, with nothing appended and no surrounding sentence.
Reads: 570 mL
